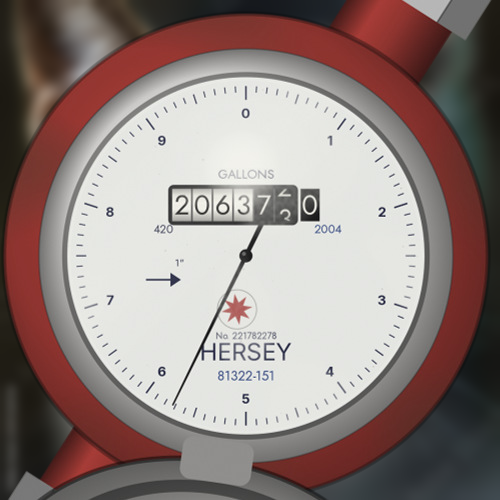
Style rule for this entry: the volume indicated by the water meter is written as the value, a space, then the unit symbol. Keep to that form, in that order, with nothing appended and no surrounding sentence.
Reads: 2063725.7 gal
